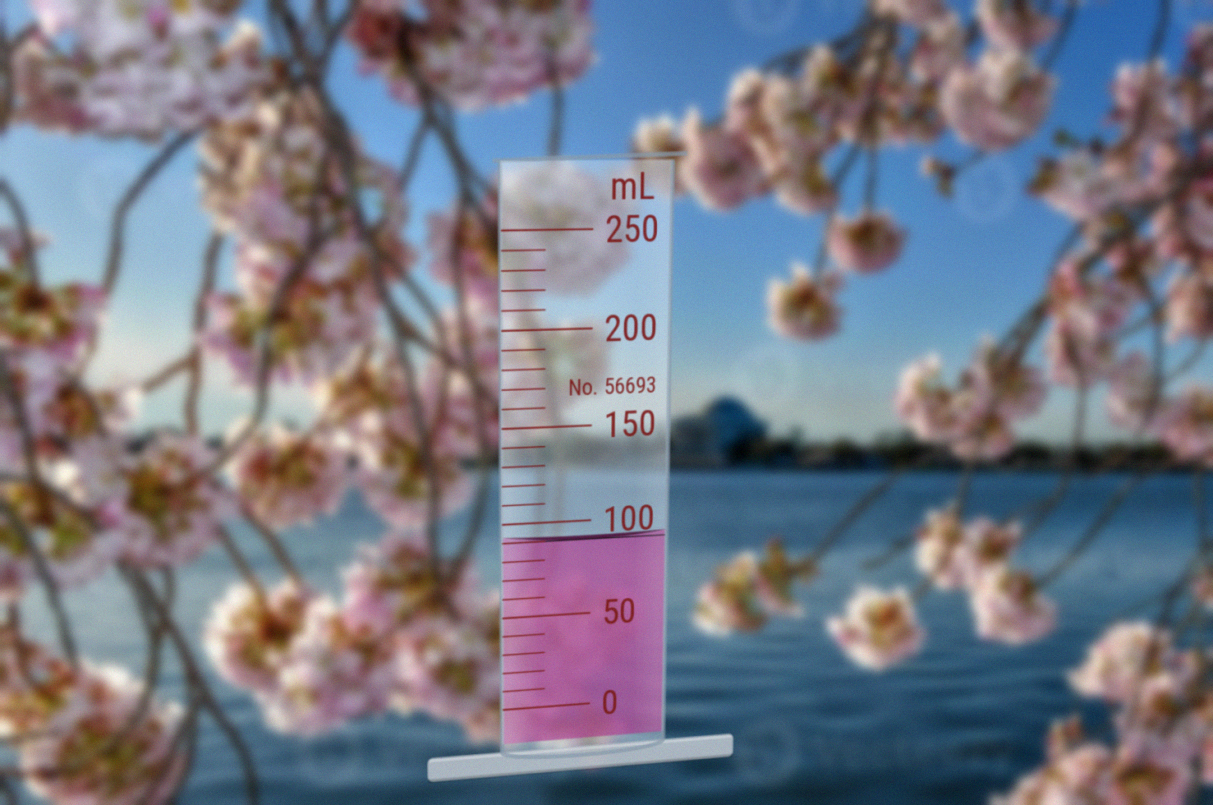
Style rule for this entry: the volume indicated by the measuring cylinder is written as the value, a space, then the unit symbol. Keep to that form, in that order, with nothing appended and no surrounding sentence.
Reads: 90 mL
